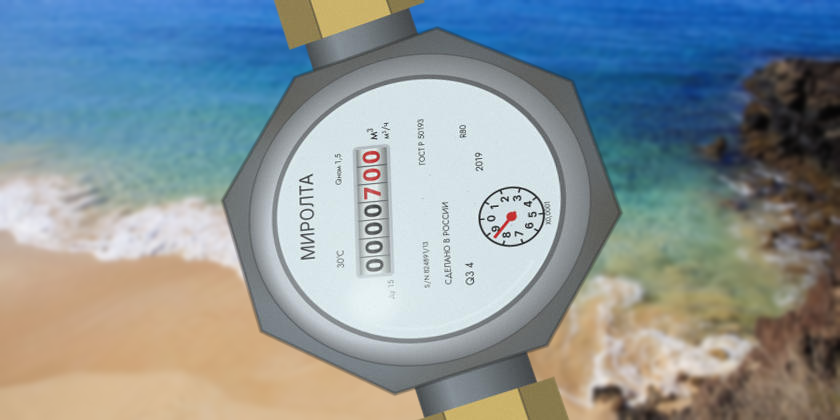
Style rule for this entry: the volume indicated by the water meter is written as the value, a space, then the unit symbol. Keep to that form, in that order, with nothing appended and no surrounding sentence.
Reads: 0.7008 m³
